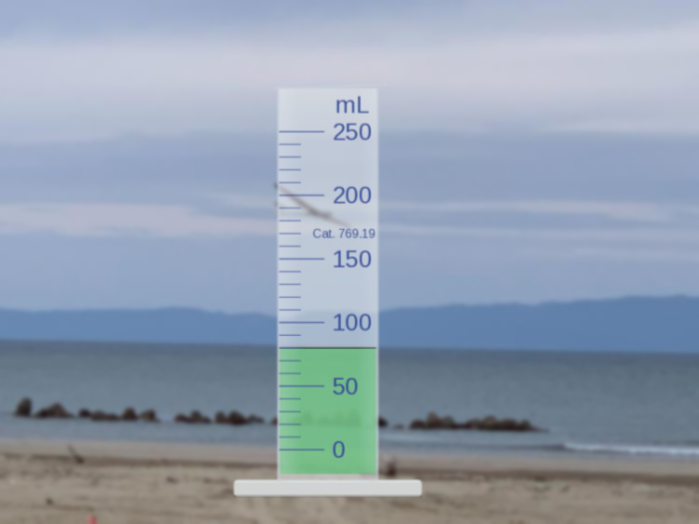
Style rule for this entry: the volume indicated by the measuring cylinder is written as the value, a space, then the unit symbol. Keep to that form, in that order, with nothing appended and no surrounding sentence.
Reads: 80 mL
